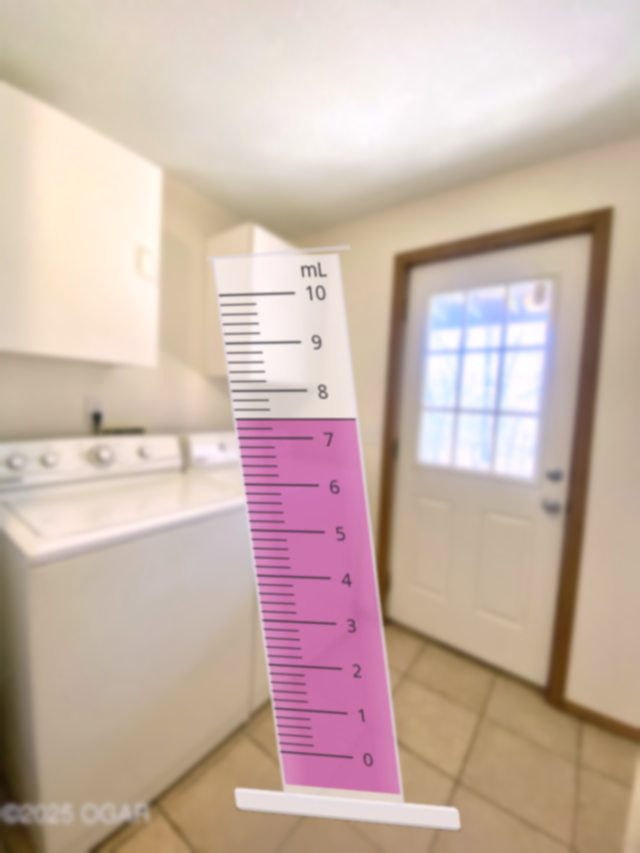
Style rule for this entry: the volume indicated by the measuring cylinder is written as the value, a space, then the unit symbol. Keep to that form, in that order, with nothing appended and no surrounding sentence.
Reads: 7.4 mL
